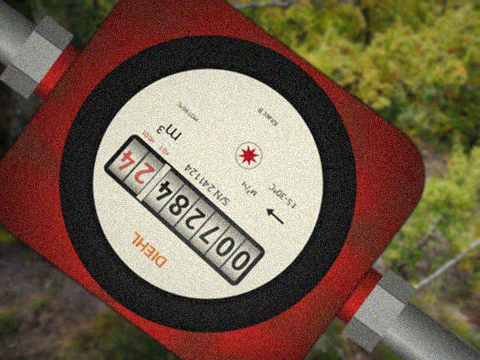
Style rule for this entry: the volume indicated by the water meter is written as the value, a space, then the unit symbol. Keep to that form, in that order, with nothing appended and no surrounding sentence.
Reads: 7284.24 m³
